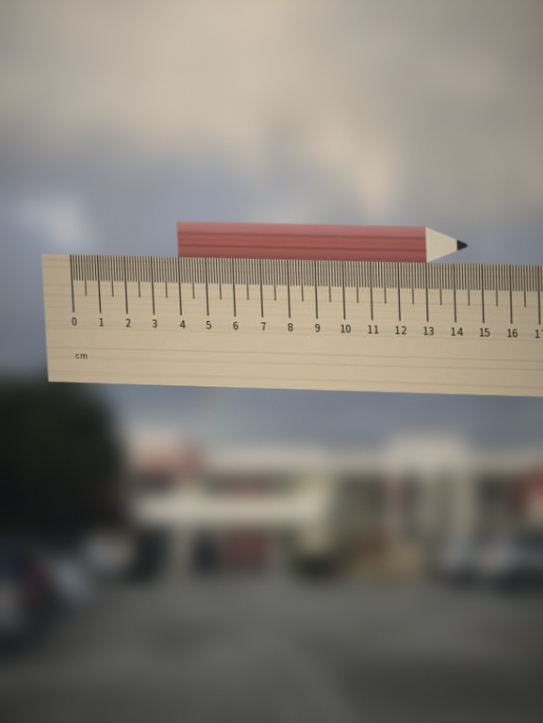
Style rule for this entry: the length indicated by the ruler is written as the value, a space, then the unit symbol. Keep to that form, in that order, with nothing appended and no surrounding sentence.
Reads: 10.5 cm
